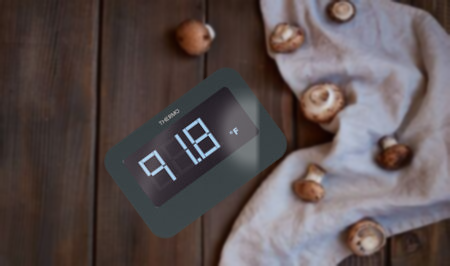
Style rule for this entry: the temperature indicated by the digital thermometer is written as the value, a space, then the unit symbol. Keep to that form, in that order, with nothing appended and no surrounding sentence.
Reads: 91.8 °F
